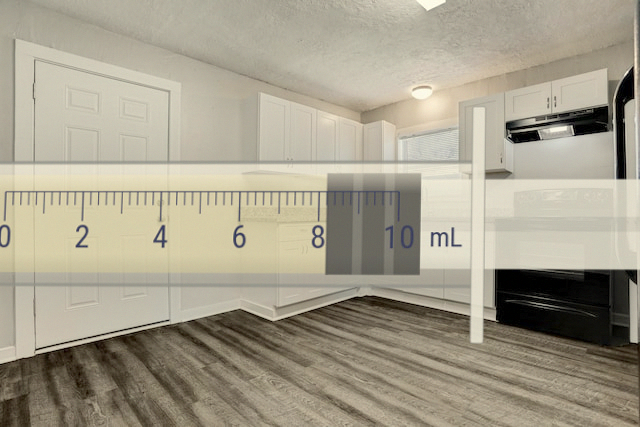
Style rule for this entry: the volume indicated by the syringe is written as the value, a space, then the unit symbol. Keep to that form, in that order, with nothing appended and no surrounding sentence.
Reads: 8.2 mL
